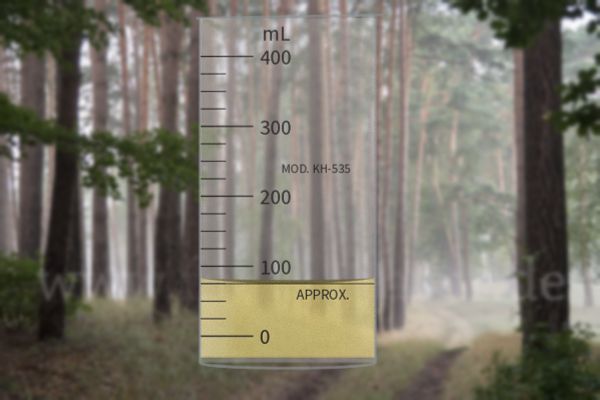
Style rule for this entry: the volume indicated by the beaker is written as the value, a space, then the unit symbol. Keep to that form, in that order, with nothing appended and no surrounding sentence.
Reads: 75 mL
